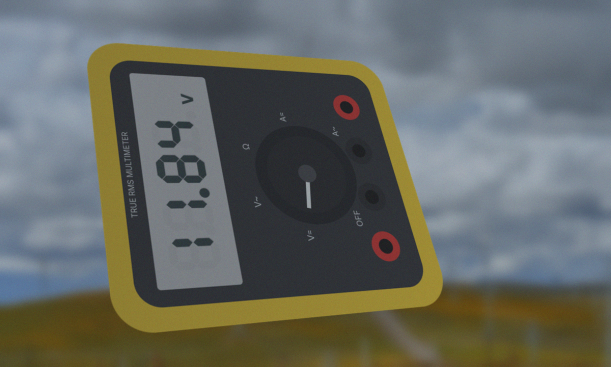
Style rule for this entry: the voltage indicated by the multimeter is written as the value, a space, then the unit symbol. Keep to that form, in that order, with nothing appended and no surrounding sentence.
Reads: 11.84 V
